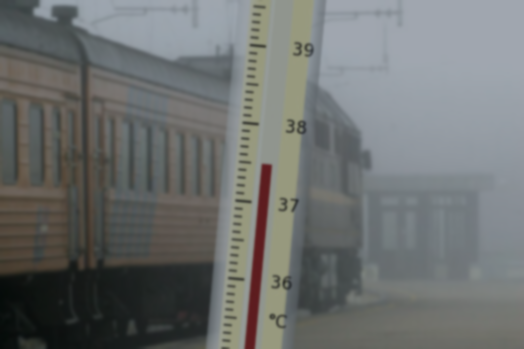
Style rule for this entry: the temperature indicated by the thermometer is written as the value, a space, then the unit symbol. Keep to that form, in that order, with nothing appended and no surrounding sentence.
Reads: 37.5 °C
